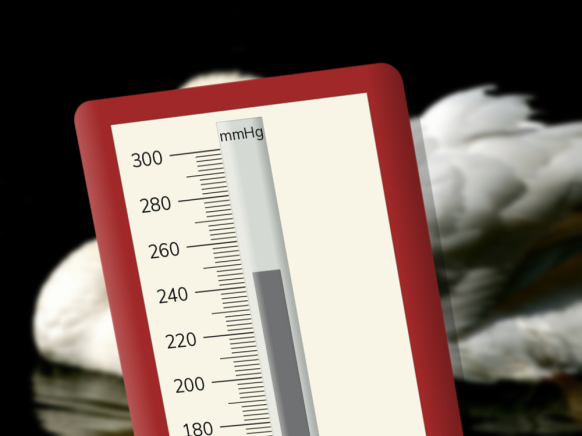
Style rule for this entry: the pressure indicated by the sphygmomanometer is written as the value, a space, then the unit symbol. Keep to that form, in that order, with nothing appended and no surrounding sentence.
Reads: 246 mmHg
